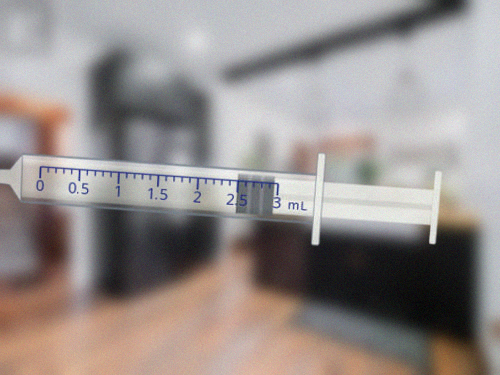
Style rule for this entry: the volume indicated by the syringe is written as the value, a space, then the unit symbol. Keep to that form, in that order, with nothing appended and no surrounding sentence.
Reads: 2.5 mL
